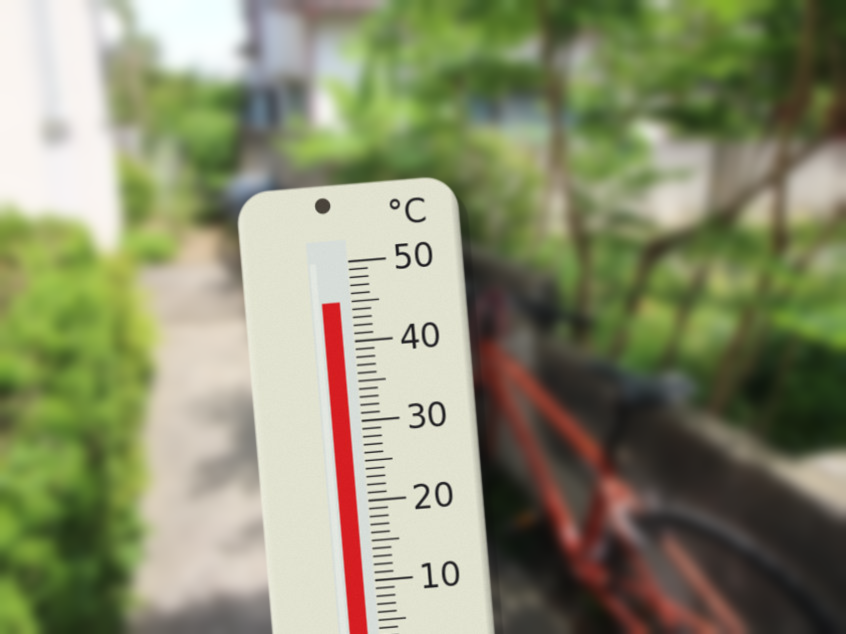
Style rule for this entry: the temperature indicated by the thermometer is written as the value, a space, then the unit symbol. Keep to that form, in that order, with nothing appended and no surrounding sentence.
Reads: 45 °C
